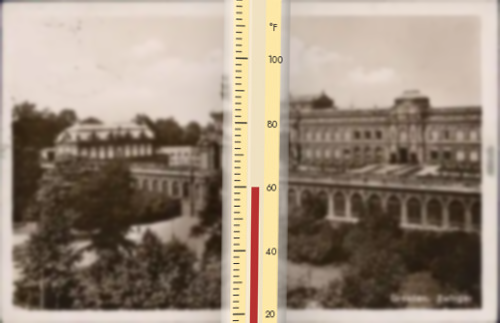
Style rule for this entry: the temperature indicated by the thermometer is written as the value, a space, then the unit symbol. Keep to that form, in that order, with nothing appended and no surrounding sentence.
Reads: 60 °F
